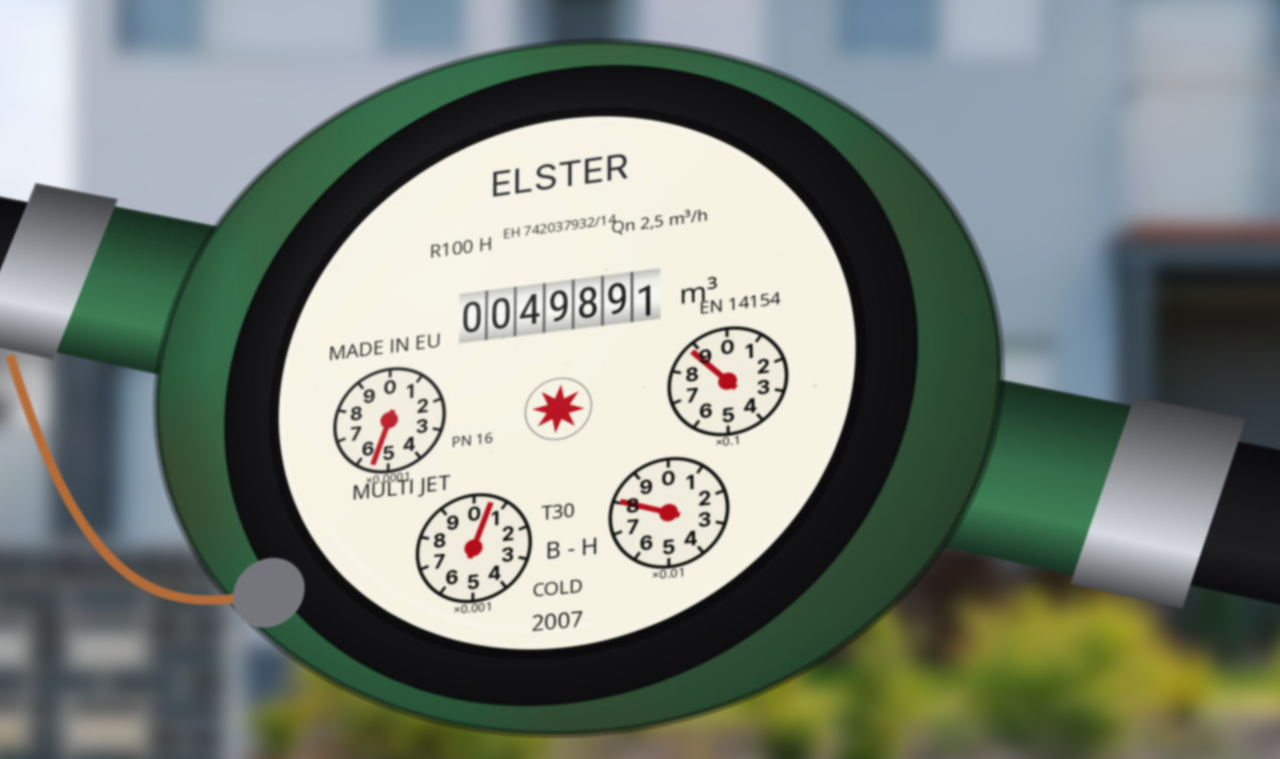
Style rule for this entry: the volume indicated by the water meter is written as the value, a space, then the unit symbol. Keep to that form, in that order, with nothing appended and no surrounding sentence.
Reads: 49890.8805 m³
